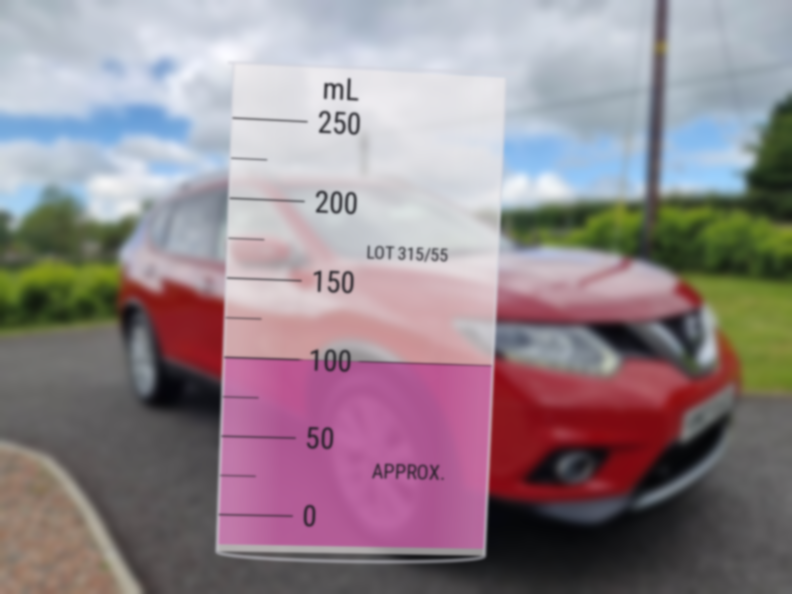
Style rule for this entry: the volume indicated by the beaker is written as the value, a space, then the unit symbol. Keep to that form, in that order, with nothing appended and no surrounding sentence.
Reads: 100 mL
